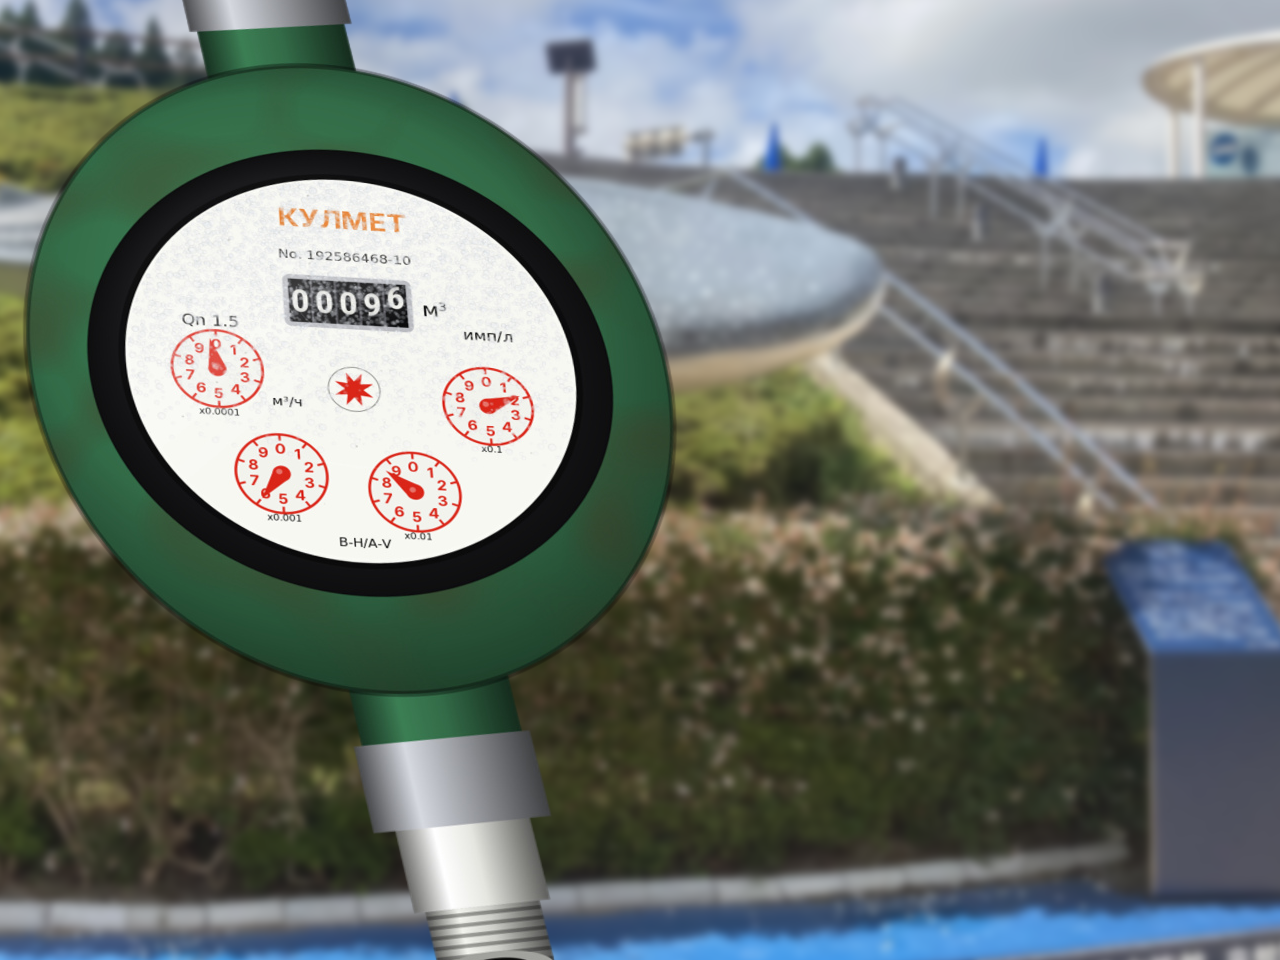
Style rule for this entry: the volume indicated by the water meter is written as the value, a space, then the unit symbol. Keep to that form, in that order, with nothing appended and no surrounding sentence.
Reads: 96.1859 m³
